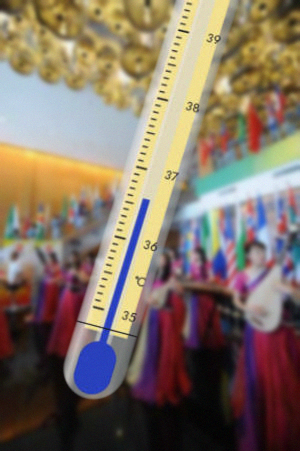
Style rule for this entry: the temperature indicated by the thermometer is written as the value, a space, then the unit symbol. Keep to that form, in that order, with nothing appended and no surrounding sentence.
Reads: 36.6 °C
